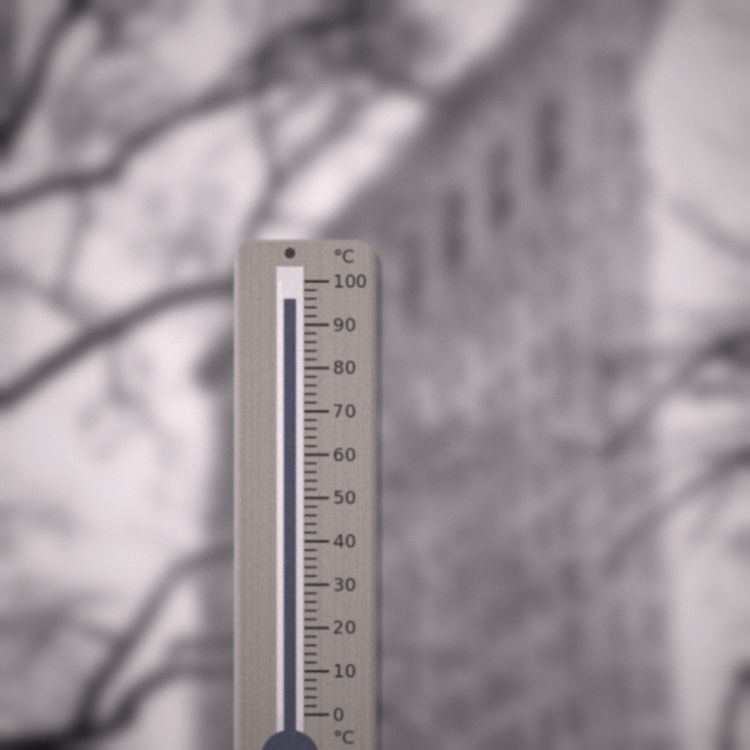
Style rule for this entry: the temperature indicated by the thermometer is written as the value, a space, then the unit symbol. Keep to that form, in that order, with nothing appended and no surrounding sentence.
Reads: 96 °C
